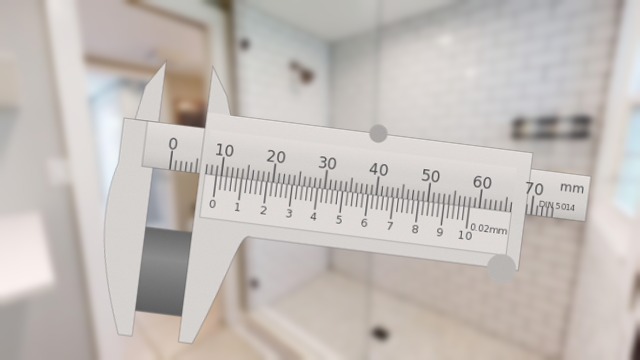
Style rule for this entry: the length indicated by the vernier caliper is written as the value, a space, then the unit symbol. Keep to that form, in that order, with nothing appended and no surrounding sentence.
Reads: 9.0 mm
